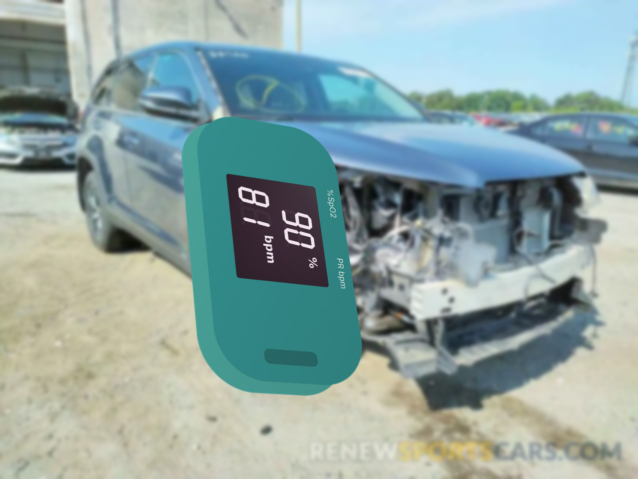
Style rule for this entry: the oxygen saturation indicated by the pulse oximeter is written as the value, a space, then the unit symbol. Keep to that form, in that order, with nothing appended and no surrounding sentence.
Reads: 90 %
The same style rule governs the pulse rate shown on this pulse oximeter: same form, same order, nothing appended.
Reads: 81 bpm
